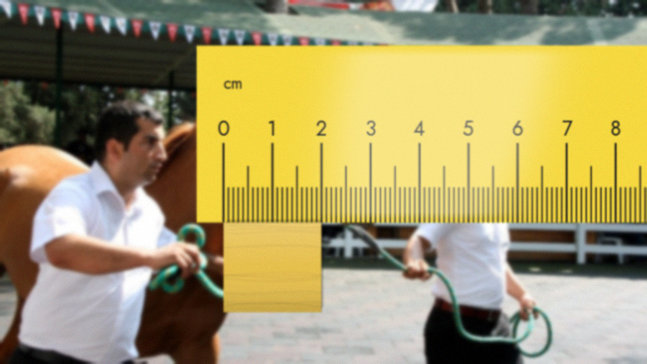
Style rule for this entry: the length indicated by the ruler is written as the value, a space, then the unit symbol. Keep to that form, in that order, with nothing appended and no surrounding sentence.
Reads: 2 cm
